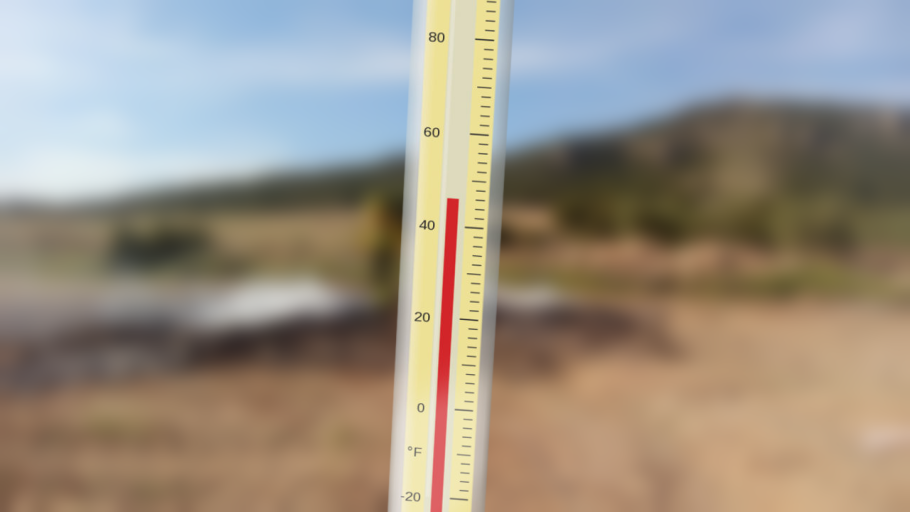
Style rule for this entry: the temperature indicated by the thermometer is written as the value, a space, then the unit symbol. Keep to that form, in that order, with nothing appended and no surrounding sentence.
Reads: 46 °F
